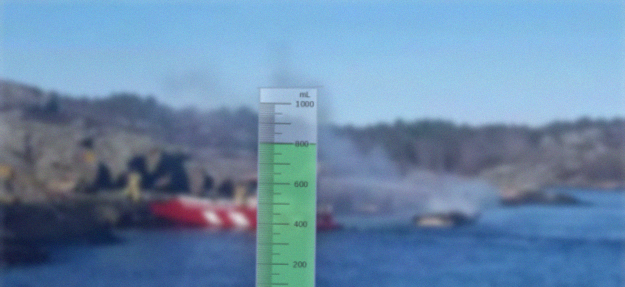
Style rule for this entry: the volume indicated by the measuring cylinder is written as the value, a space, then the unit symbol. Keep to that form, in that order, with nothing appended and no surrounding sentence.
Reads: 800 mL
